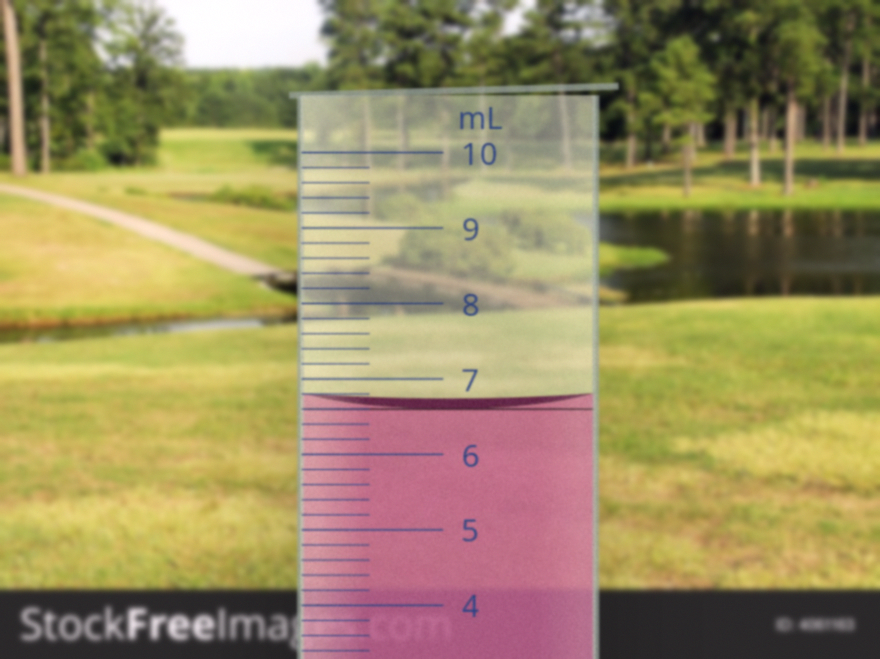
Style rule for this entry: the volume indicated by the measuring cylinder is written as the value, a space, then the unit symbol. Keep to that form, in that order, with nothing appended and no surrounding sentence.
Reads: 6.6 mL
